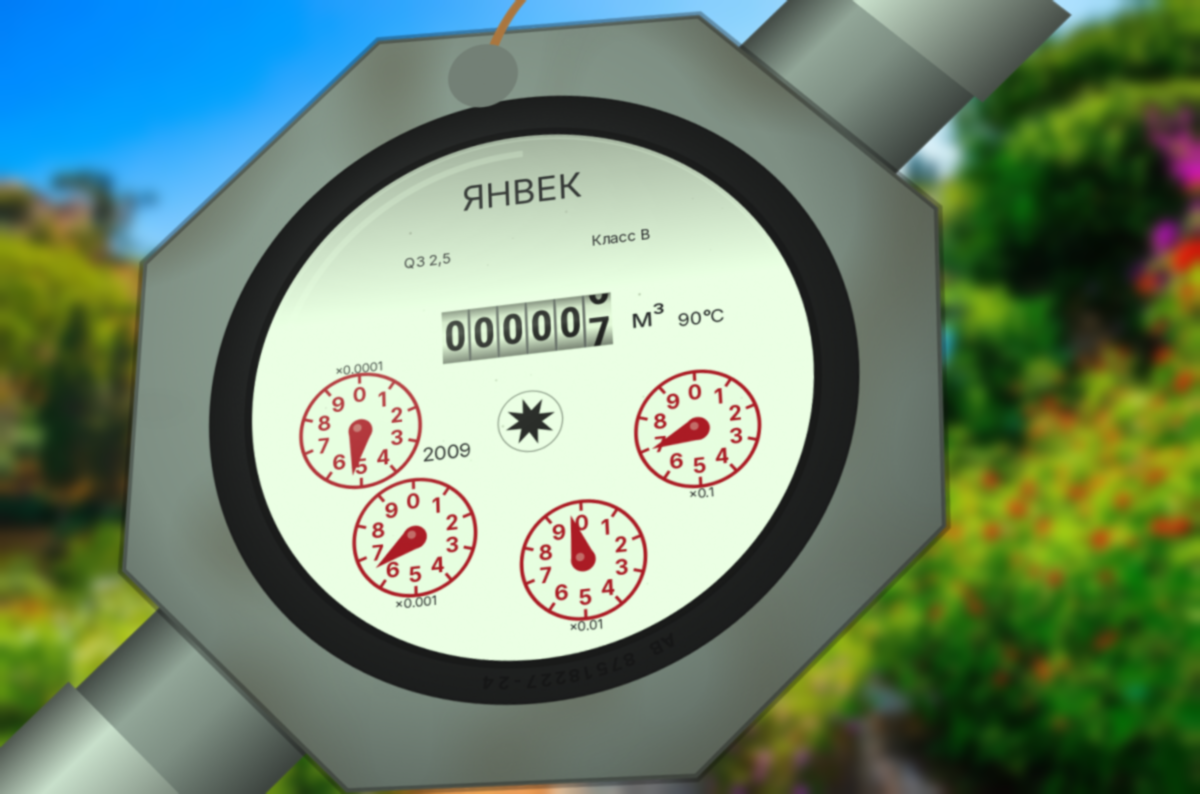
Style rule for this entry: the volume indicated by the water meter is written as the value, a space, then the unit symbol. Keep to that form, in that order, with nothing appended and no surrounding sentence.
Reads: 6.6965 m³
